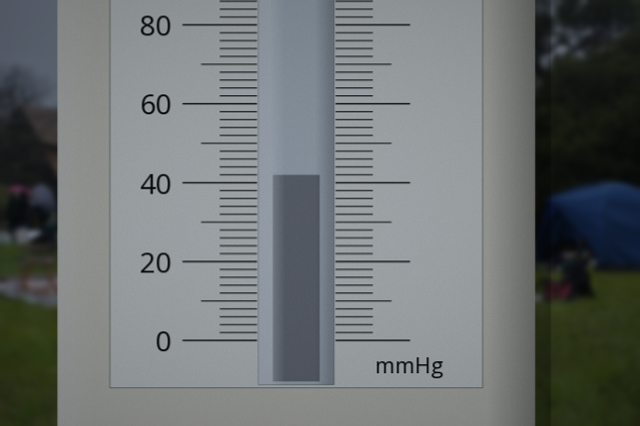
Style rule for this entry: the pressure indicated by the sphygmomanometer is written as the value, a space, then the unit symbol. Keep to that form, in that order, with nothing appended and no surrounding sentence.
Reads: 42 mmHg
